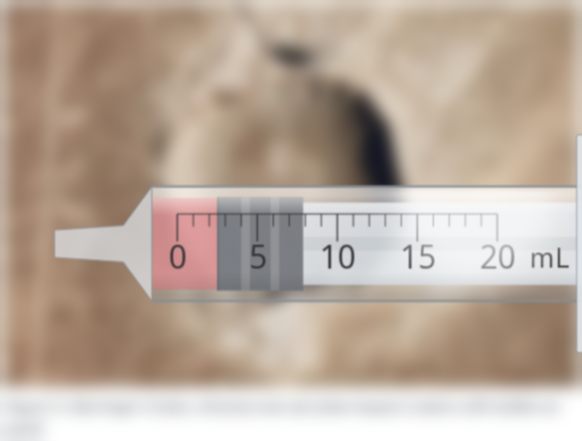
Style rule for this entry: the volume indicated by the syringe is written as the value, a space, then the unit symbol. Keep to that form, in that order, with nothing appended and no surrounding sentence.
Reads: 2.5 mL
